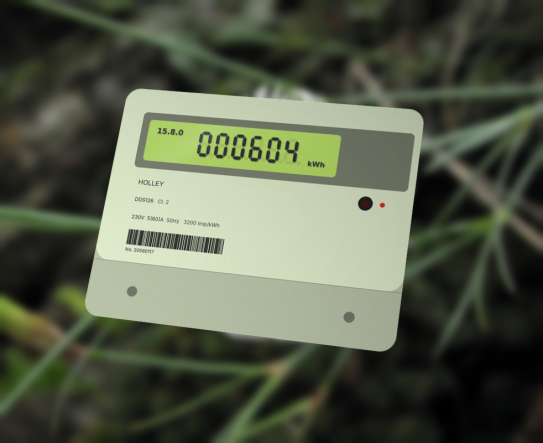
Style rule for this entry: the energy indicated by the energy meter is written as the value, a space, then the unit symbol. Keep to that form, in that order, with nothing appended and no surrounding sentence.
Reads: 604 kWh
